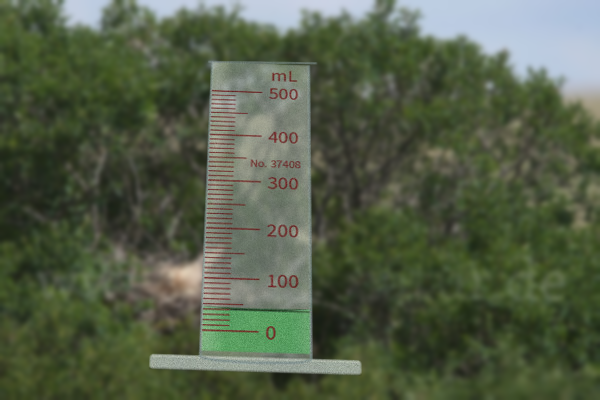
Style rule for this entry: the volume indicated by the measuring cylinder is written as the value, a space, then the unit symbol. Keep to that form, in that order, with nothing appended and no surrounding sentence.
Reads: 40 mL
